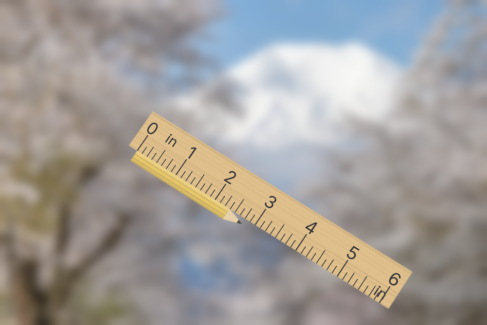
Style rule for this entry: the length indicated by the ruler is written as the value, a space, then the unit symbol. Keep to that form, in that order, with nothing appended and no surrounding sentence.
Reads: 2.75 in
